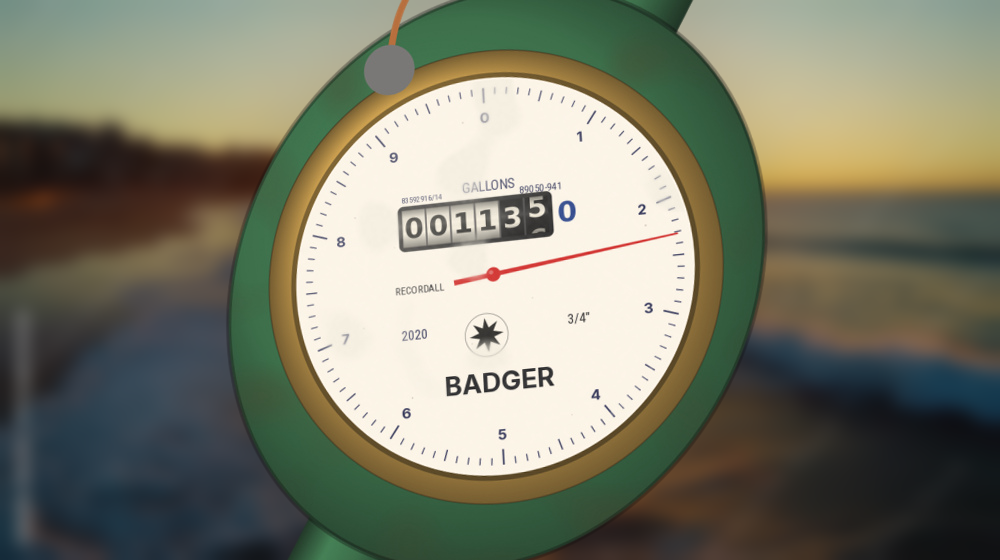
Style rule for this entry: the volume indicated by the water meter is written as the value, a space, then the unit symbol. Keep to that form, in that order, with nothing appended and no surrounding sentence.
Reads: 11352.3 gal
